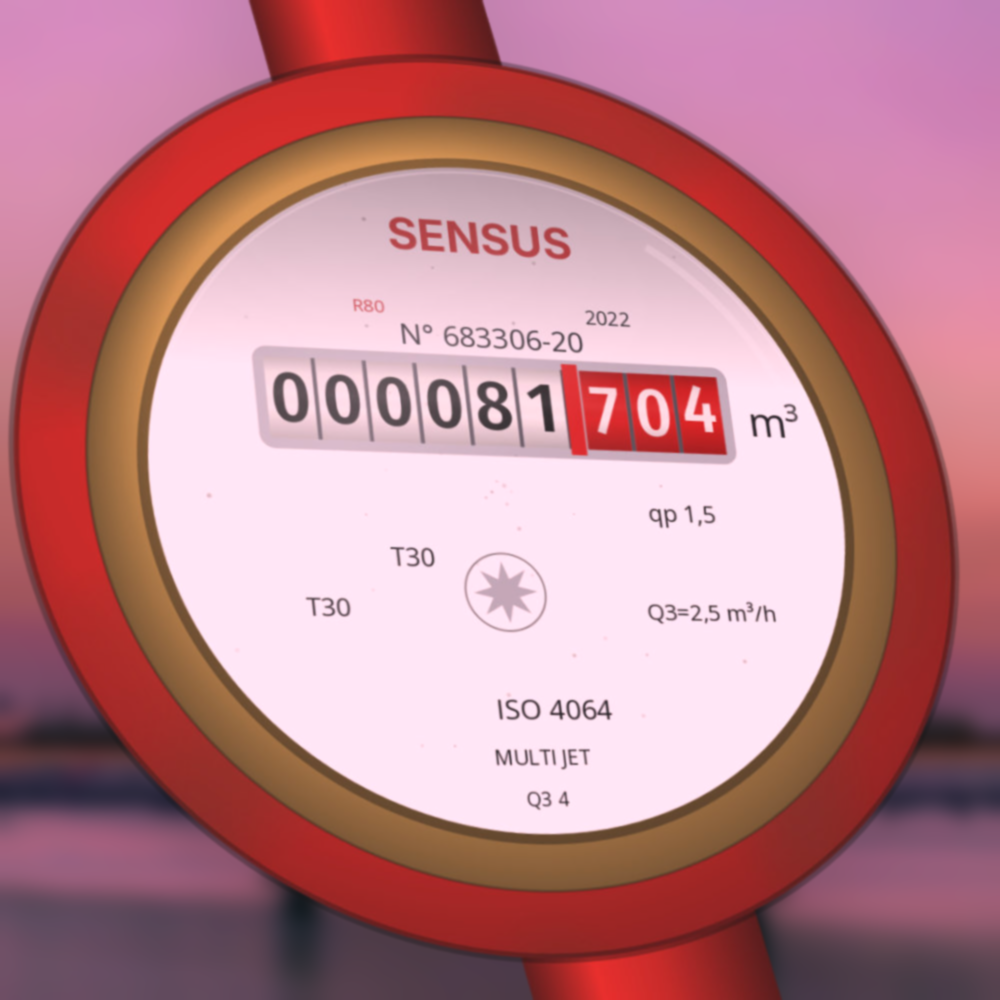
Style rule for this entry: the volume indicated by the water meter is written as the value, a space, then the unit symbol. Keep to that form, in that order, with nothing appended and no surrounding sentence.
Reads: 81.704 m³
